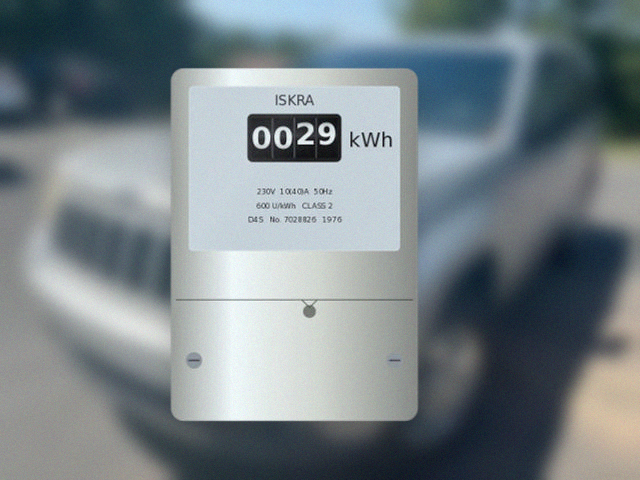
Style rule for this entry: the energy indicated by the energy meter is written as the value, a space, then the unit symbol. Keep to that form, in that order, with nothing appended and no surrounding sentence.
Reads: 29 kWh
